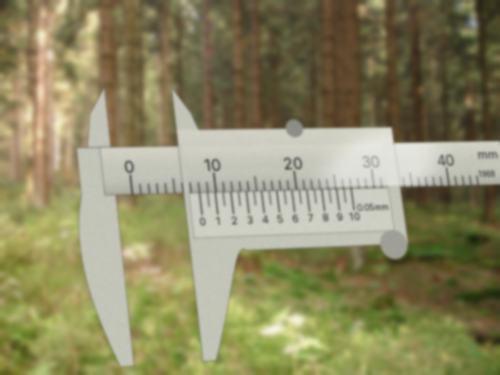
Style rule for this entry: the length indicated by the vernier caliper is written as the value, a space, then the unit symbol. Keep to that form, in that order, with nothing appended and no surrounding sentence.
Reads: 8.0 mm
